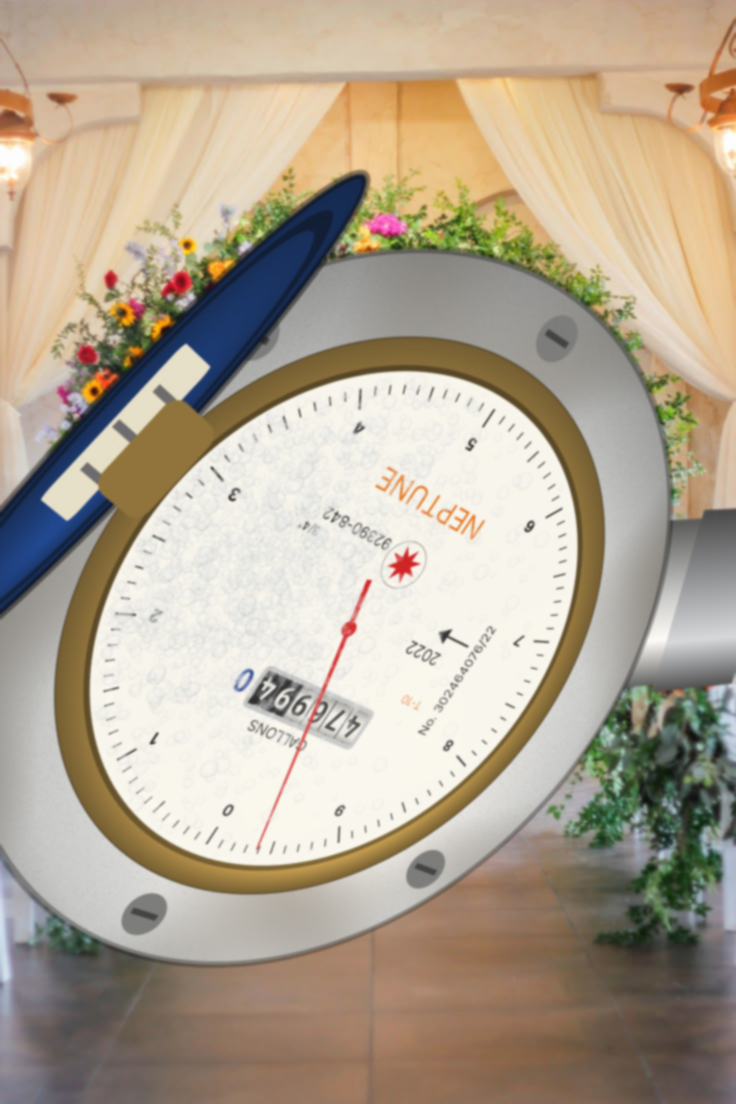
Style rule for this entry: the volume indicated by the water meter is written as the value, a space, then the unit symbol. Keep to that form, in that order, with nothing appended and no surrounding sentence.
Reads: 4769939.6 gal
